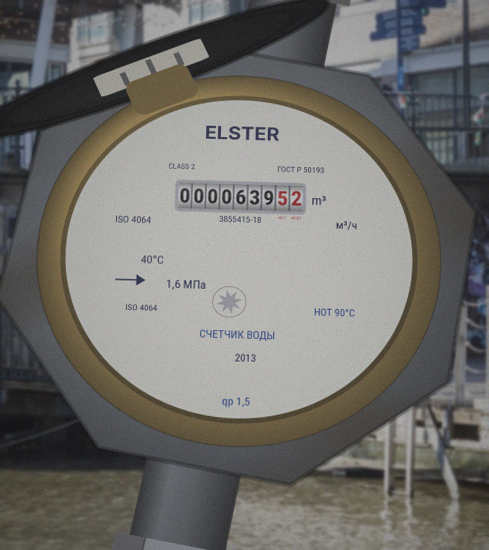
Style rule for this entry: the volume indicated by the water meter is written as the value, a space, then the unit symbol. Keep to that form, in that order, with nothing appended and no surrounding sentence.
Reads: 639.52 m³
